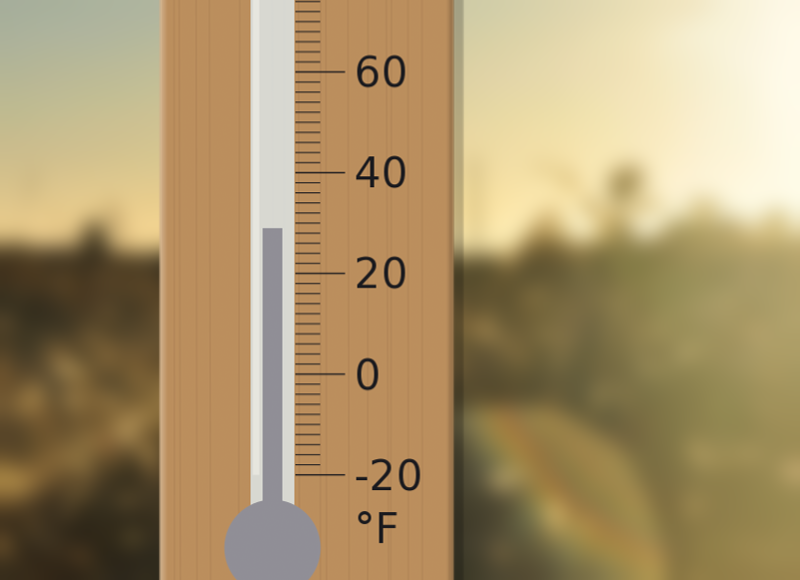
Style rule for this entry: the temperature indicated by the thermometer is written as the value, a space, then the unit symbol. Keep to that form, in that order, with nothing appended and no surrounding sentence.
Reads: 29 °F
